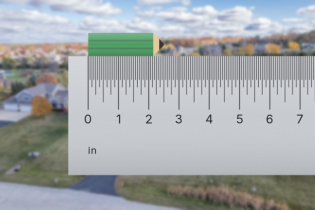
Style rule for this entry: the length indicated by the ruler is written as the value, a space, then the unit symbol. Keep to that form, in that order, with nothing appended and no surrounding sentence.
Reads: 2.5 in
